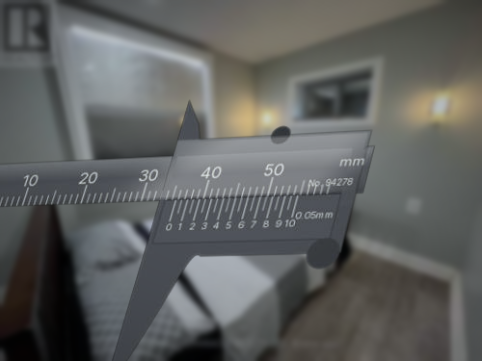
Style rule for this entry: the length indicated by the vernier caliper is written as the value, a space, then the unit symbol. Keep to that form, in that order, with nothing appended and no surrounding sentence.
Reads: 35.6 mm
